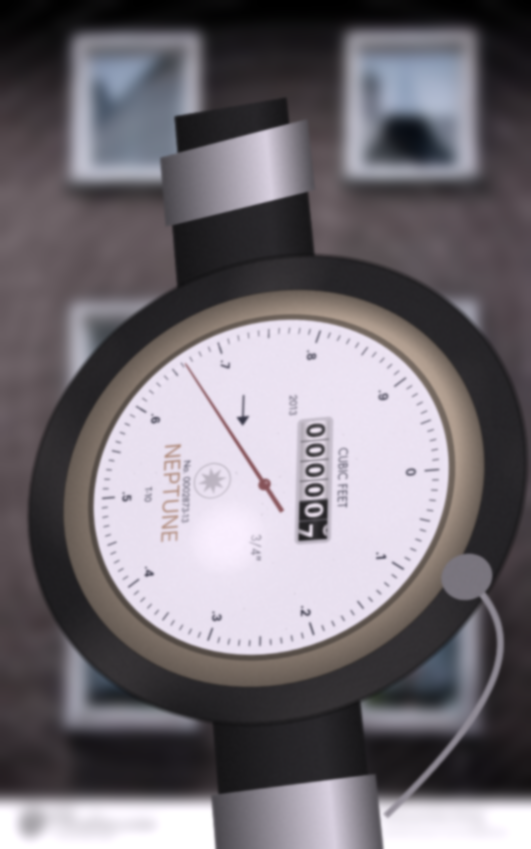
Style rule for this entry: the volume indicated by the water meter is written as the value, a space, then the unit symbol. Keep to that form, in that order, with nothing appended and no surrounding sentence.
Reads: 6.66 ft³
